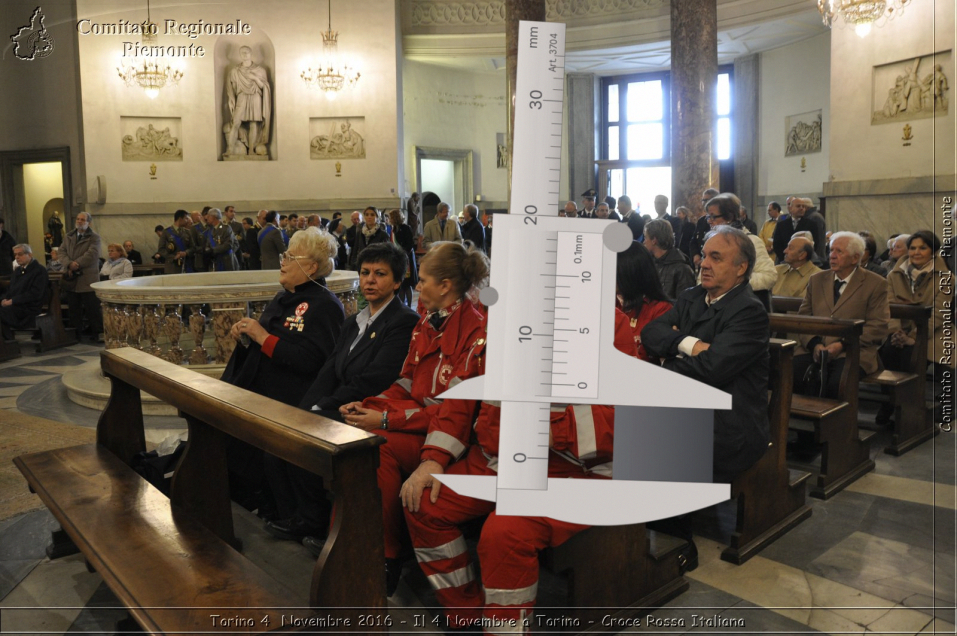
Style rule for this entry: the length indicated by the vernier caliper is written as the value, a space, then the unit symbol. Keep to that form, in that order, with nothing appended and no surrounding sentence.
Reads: 6.0 mm
